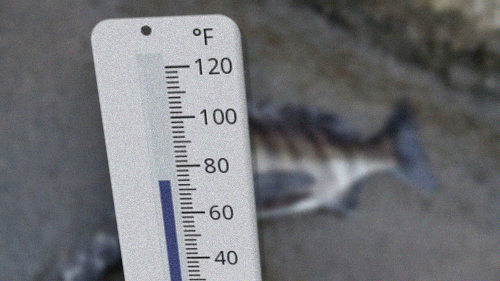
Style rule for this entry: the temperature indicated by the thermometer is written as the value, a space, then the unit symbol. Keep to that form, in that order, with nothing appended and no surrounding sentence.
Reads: 74 °F
